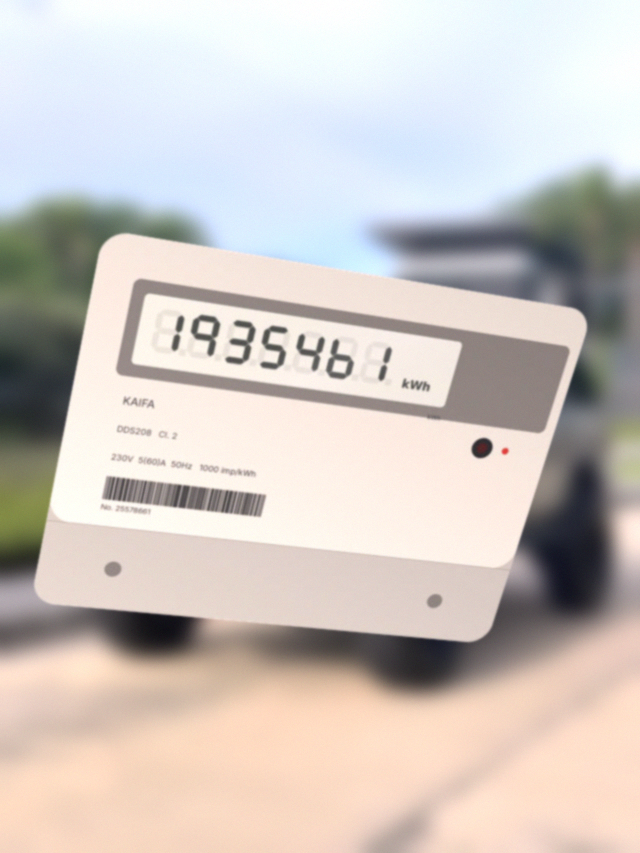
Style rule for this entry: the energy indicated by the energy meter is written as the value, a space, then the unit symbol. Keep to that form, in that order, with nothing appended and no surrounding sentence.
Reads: 1935461 kWh
